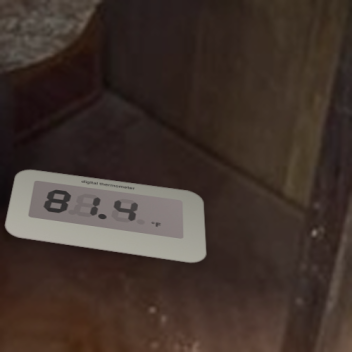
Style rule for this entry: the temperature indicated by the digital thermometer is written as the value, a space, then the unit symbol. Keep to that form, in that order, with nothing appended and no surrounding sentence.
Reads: 81.4 °F
